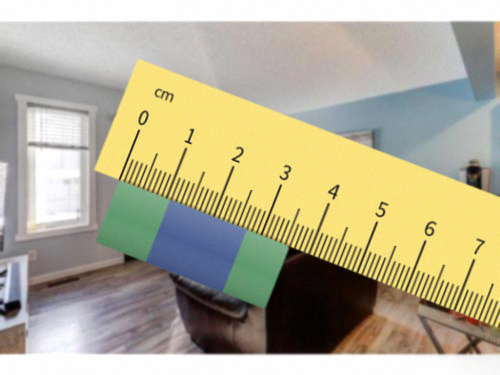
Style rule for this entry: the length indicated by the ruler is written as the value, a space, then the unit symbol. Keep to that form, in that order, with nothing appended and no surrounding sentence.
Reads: 3.6 cm
